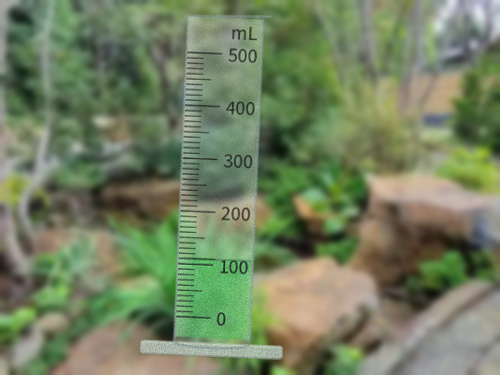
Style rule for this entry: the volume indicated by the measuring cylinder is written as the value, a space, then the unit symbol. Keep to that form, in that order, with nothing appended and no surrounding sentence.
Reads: 110 mL
